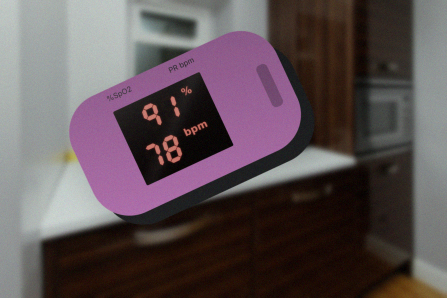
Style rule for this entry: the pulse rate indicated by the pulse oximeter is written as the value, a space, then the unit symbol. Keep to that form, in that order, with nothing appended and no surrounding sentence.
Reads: 78 bpm
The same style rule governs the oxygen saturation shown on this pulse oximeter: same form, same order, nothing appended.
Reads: 91 %
